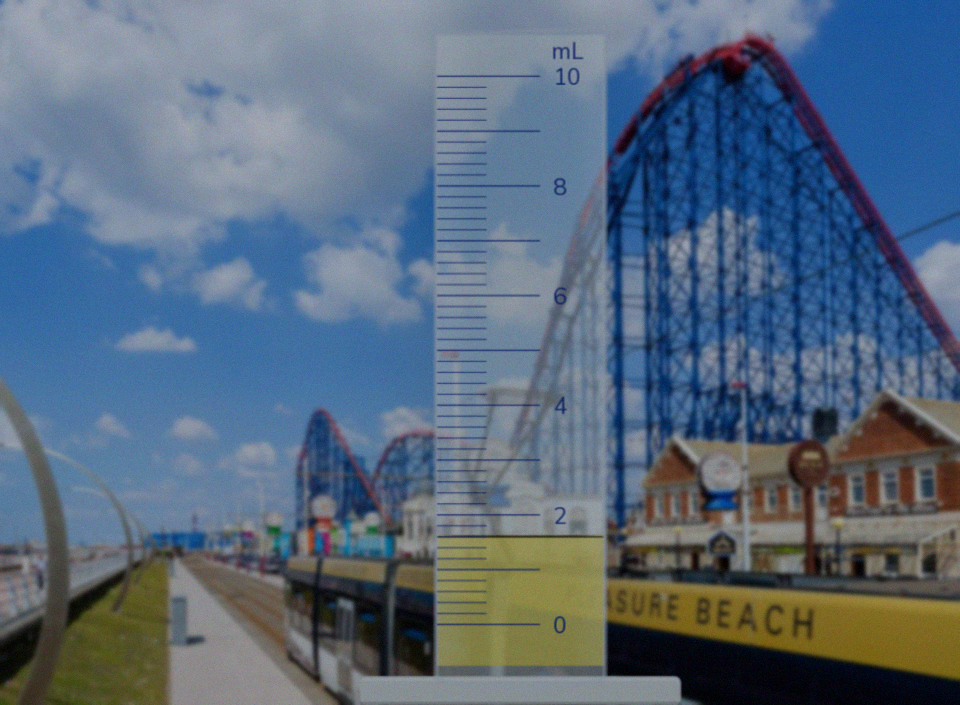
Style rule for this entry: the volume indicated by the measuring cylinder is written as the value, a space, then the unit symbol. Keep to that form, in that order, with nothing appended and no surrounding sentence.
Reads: 1.6 mL
